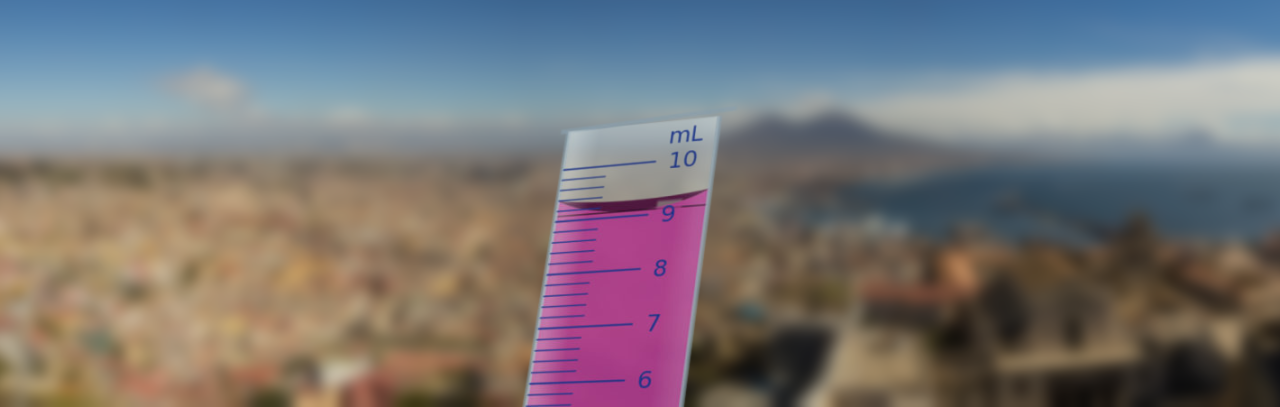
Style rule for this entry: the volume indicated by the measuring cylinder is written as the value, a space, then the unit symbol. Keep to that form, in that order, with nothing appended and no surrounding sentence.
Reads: 9.1 mL
